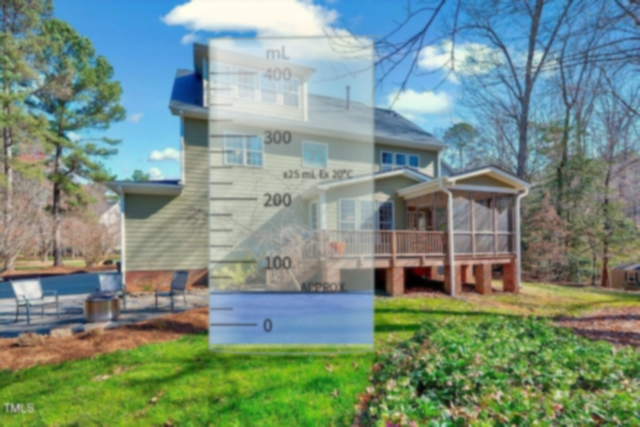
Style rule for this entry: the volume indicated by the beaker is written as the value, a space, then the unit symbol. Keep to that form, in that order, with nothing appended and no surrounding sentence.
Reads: 50 mL
